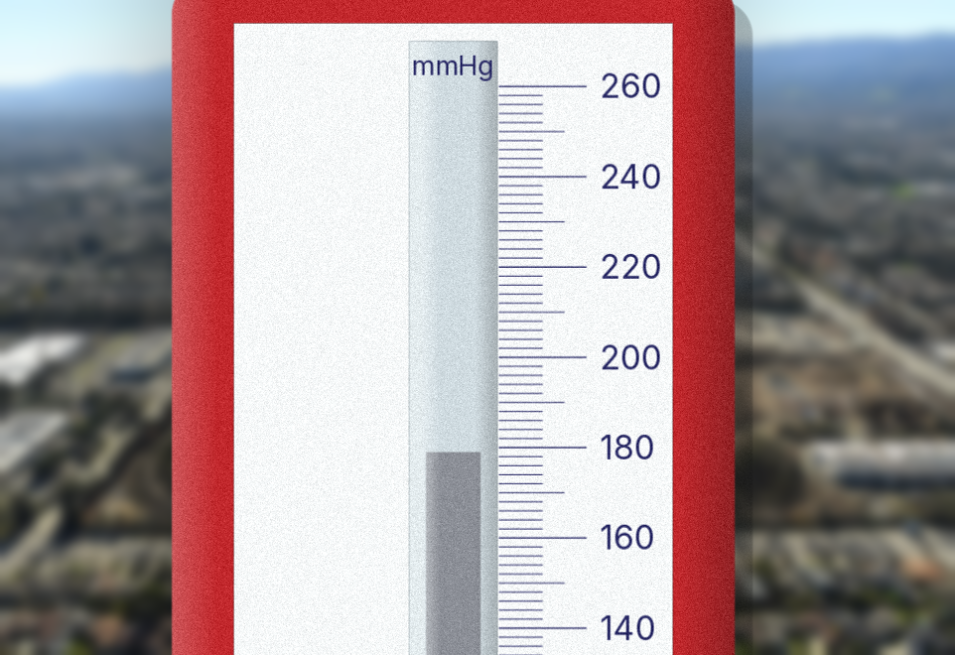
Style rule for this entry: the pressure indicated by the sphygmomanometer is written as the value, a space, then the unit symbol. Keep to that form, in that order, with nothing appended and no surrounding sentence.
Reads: 179 mmHg
